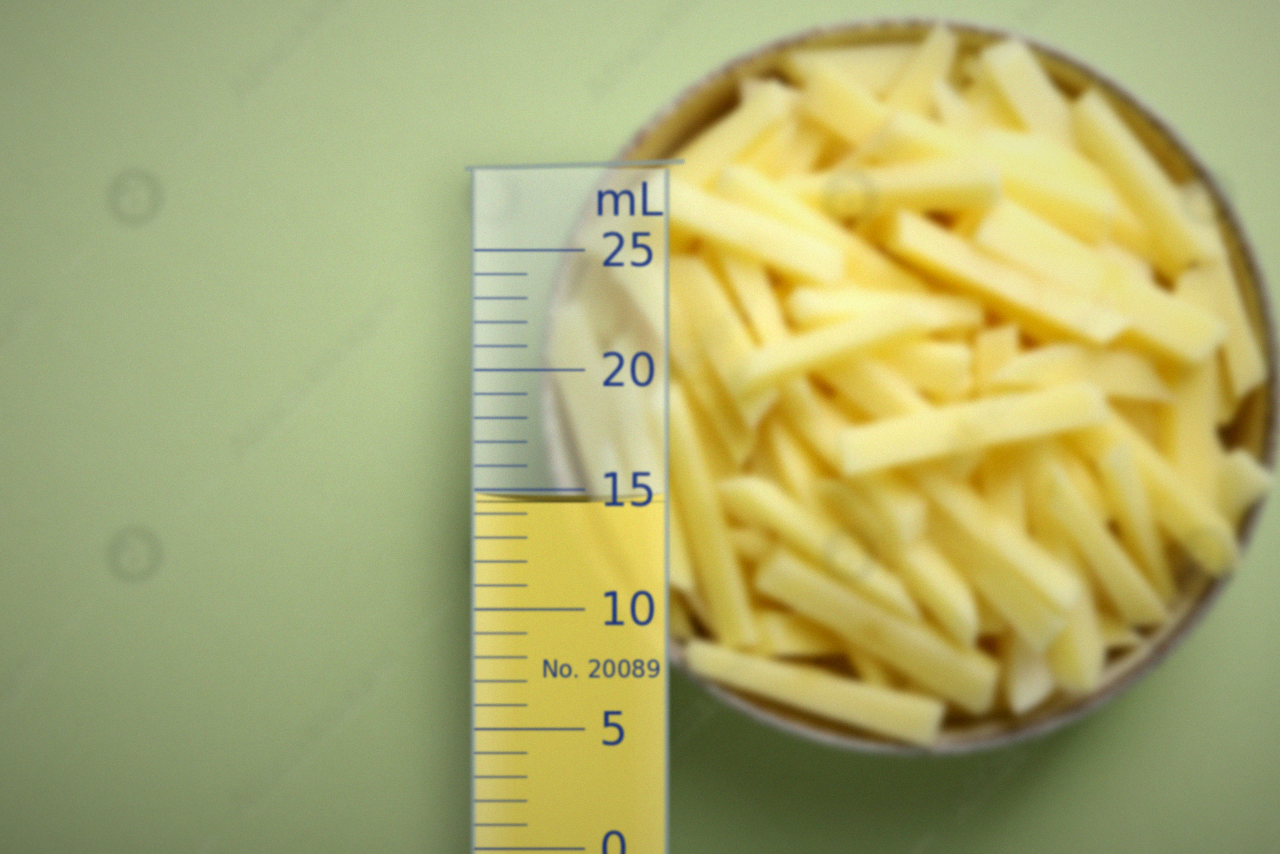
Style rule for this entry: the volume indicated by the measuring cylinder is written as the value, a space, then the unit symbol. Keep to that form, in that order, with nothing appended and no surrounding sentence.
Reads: 14.5 mL
